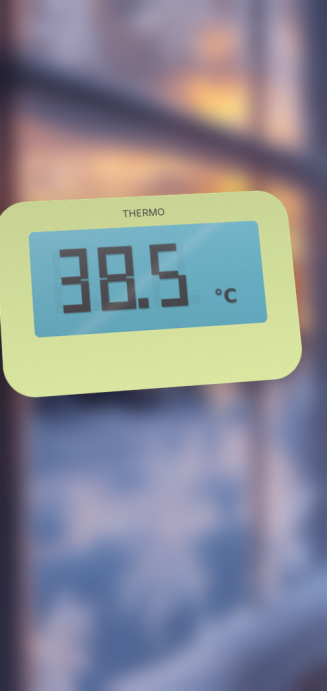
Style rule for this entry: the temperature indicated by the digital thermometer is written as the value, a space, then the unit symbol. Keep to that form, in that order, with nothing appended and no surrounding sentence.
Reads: 38.5 °C
